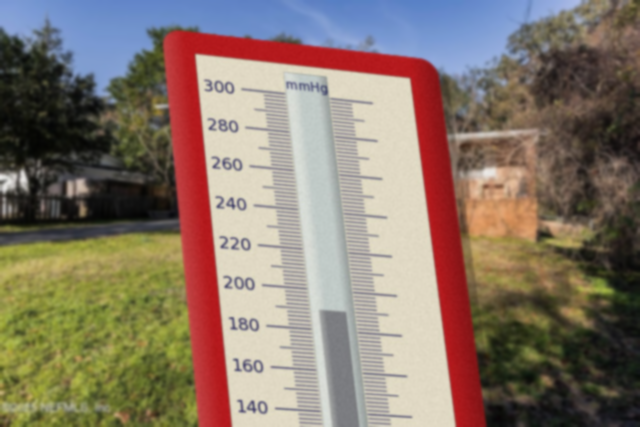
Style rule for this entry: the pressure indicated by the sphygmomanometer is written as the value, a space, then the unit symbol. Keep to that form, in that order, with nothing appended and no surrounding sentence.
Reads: 190 mmHg
